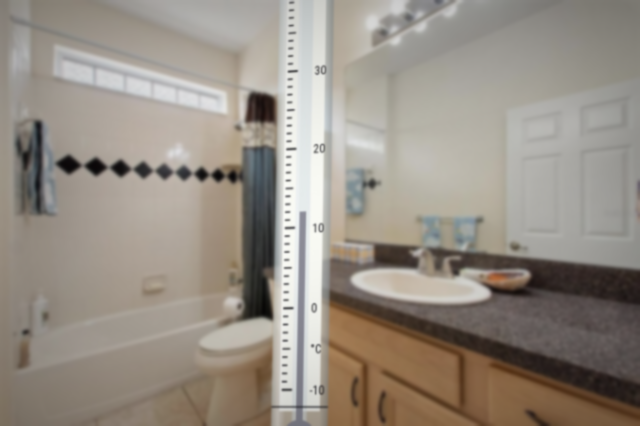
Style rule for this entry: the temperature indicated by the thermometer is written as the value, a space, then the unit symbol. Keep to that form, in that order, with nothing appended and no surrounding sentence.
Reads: 12 °C
